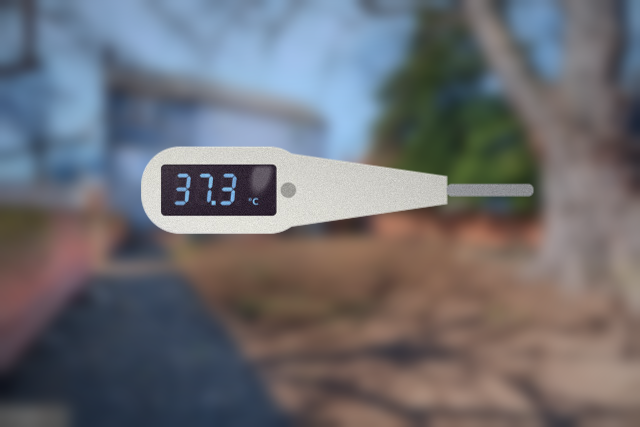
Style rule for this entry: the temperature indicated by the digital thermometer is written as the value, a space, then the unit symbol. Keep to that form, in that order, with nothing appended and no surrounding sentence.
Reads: 37.3 °C
